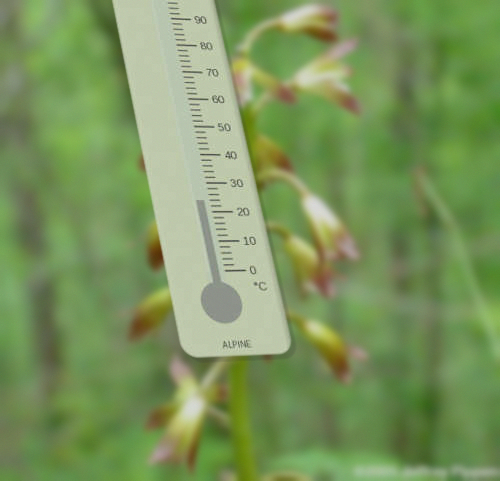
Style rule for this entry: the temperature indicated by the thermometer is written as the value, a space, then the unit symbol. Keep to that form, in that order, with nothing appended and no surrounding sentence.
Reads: 24 °C
